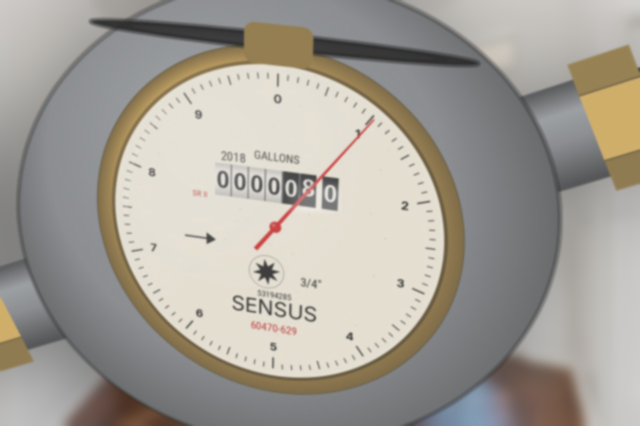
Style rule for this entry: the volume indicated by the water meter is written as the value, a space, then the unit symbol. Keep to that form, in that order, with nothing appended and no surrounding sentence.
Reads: 81.0 gal
